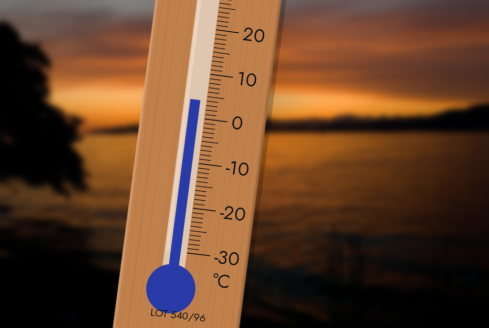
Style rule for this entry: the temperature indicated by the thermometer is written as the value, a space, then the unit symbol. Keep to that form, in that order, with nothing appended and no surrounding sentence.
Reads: 4 °C
